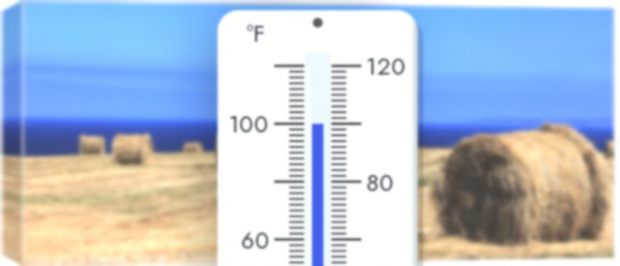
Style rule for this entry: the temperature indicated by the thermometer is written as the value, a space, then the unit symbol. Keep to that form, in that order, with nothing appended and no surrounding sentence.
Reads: 100 °F
